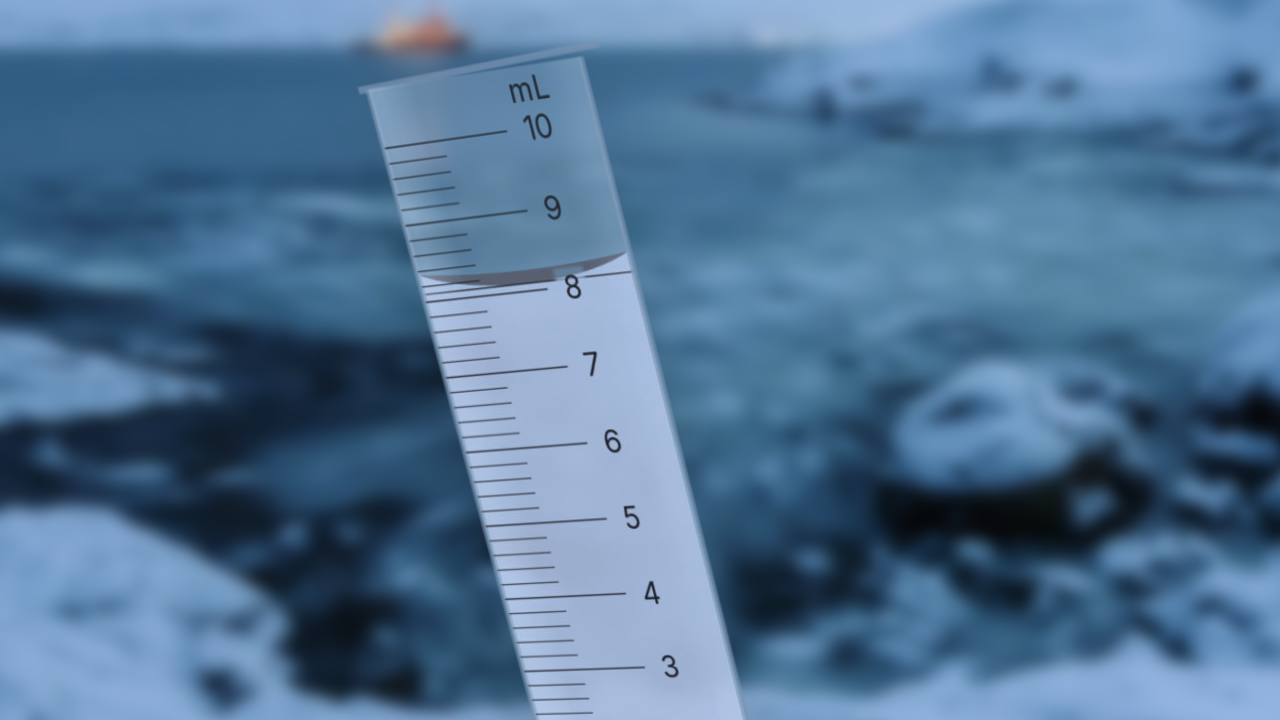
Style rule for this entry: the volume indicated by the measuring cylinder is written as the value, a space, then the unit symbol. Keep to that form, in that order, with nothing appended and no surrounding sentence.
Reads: 8.1 mL
